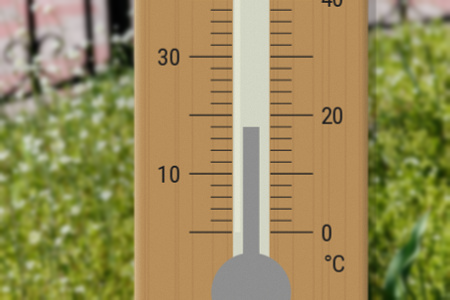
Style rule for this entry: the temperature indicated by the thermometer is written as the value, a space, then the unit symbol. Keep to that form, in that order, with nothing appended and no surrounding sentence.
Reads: 18 °C
